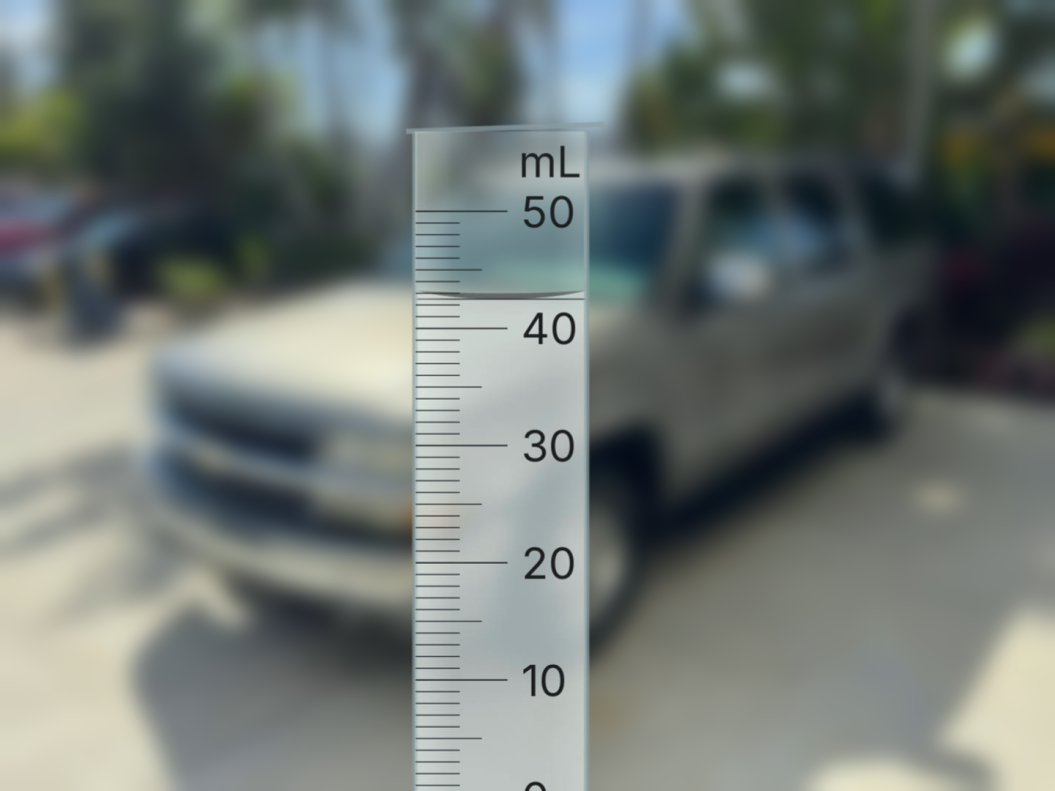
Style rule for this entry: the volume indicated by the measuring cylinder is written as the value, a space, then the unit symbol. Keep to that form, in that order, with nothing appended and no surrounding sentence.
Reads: 42.5 mL
